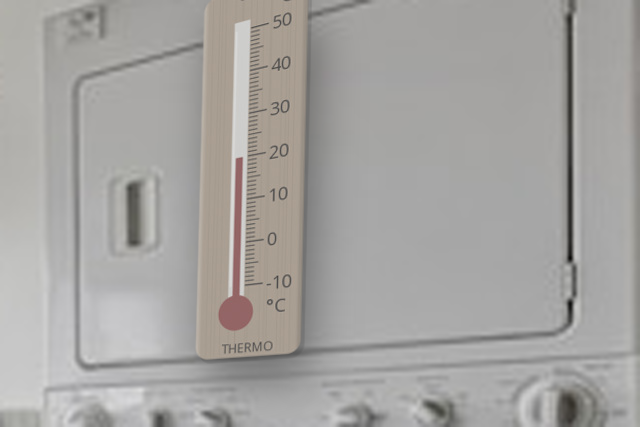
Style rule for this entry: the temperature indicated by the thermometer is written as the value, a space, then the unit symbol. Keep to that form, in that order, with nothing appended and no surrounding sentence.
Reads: 20 °C
